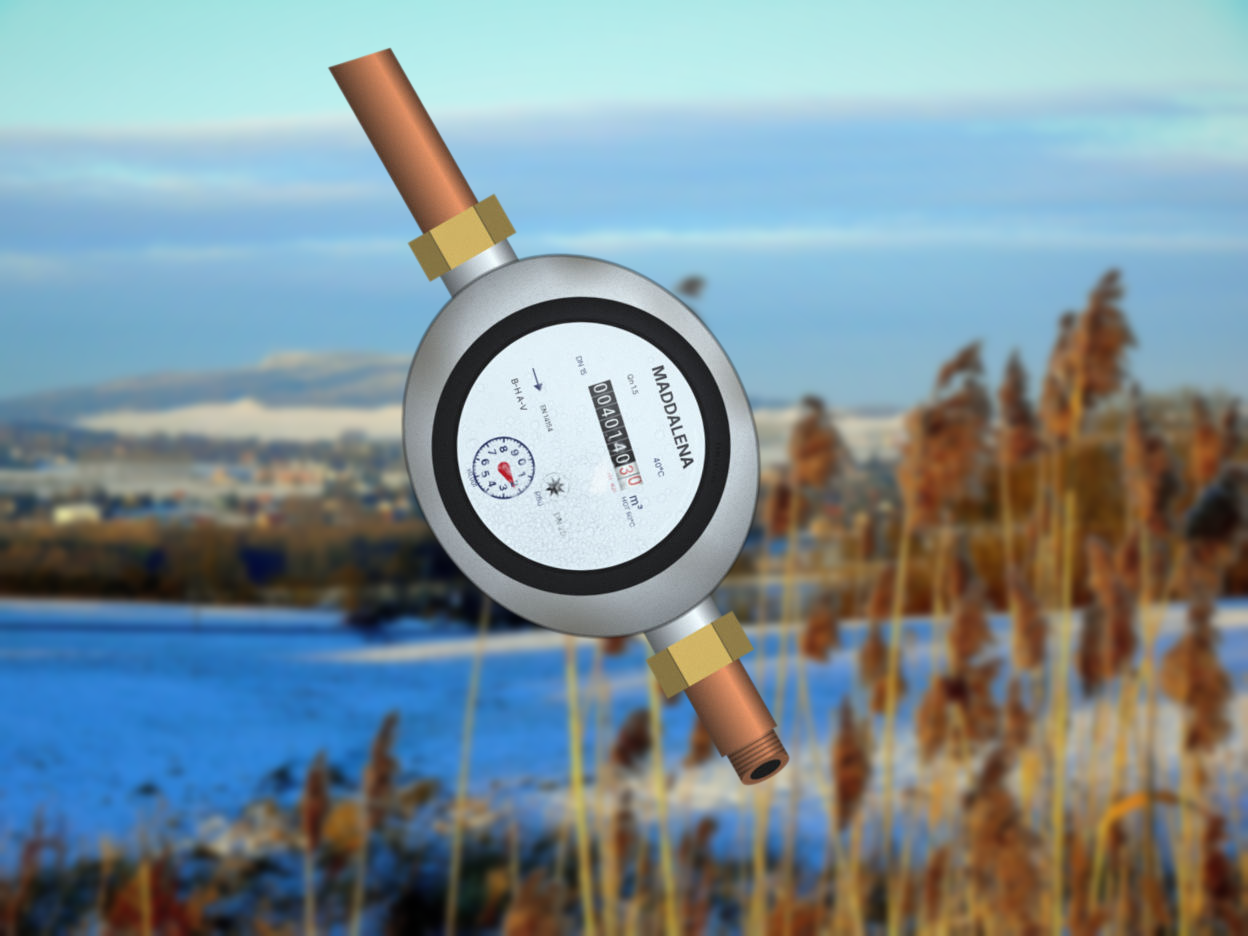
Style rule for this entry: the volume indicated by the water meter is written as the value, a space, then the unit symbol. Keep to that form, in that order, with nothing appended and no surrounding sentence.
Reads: 40140.302 m³
